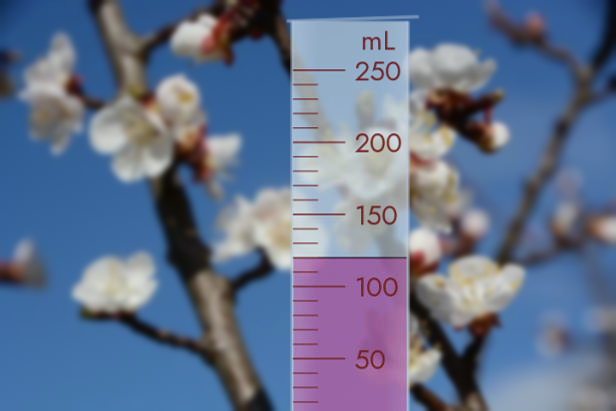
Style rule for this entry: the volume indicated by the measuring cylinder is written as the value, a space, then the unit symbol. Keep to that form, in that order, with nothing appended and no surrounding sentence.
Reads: 120 mL
